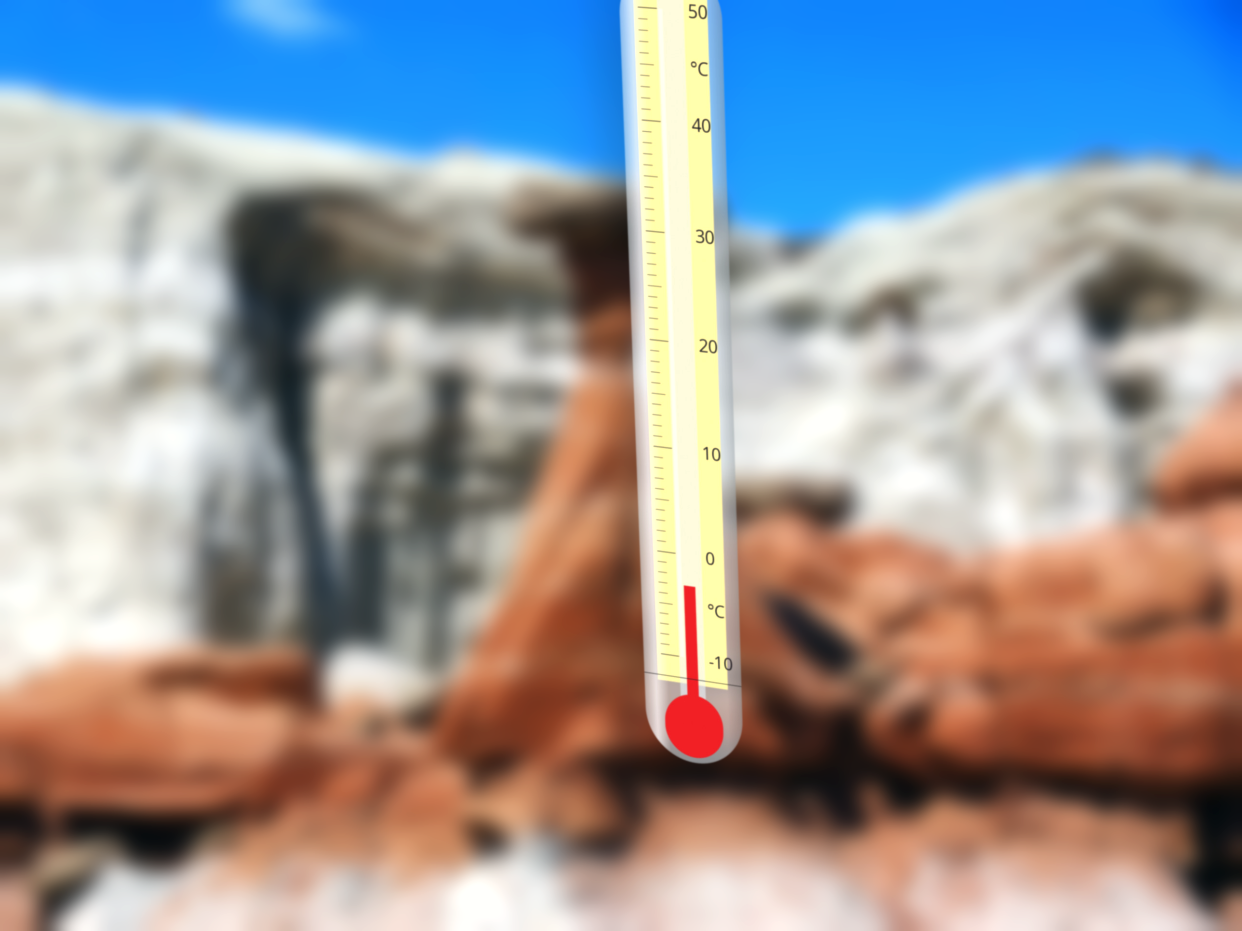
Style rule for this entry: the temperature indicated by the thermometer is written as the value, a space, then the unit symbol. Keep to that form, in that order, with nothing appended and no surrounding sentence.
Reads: -3 °C
